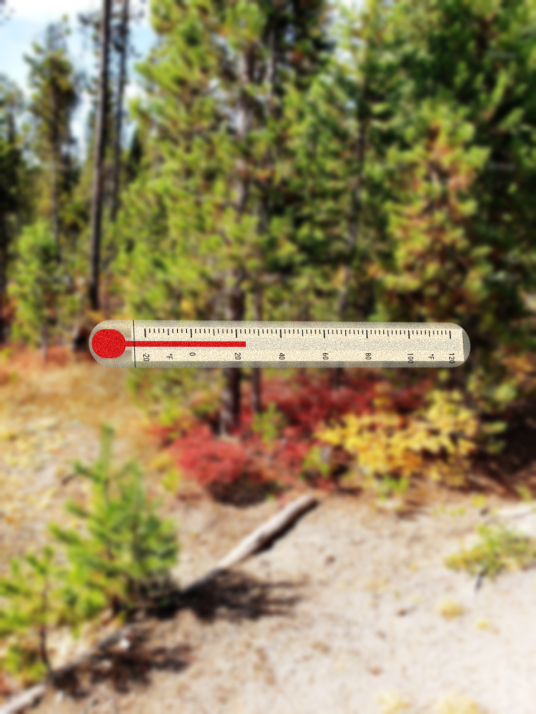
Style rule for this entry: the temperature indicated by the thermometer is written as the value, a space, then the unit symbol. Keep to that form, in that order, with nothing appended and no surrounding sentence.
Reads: 24 °F
